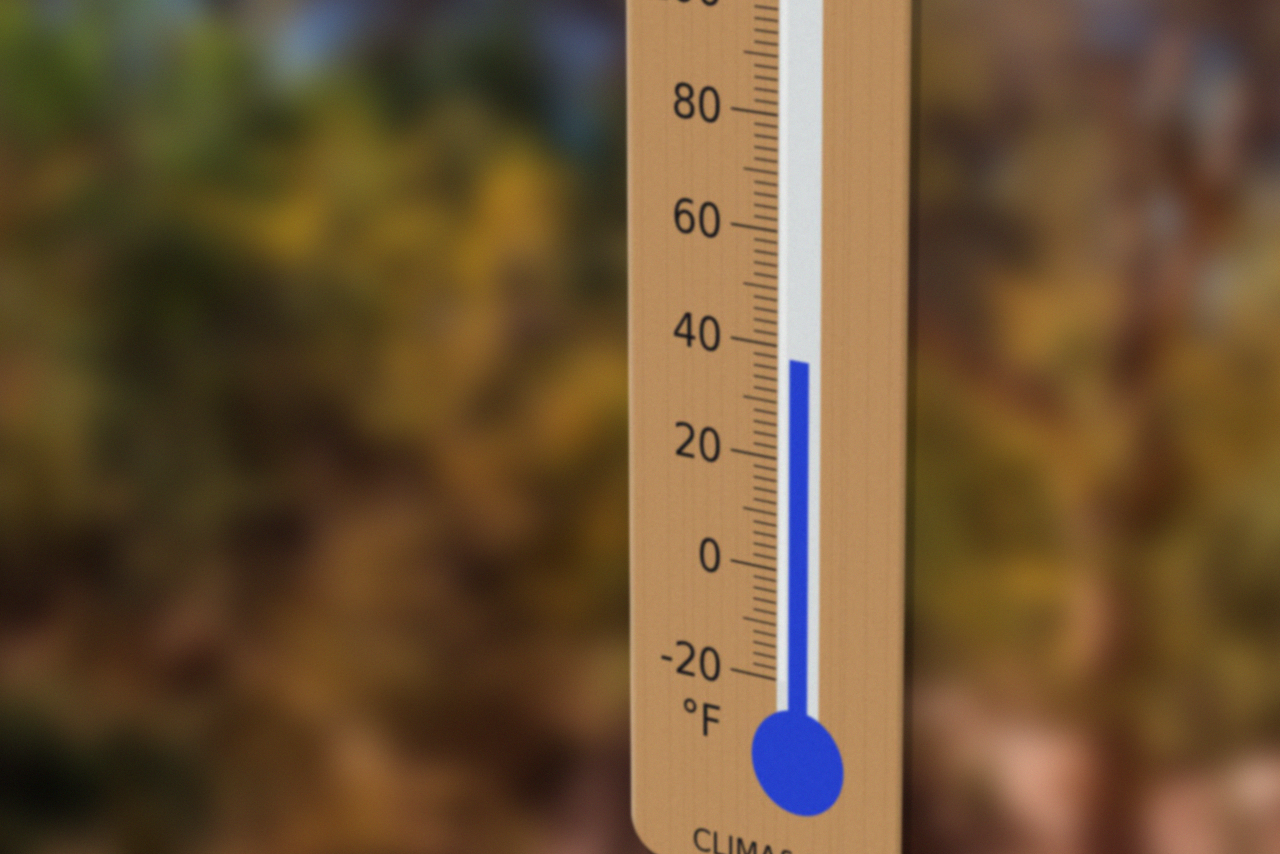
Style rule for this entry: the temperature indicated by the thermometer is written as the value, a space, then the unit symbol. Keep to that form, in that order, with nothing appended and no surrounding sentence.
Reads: 38 °F
